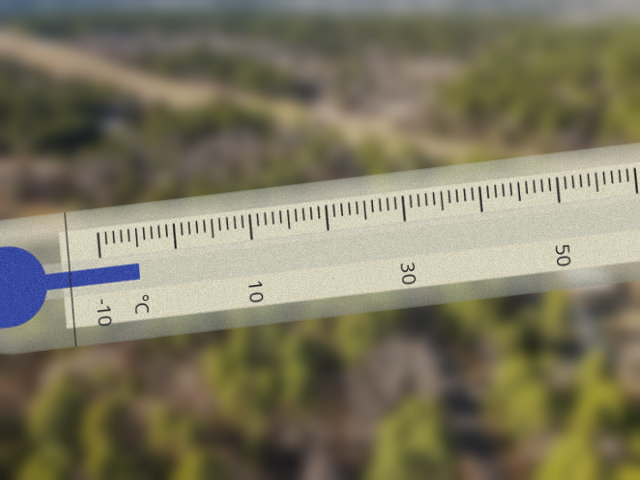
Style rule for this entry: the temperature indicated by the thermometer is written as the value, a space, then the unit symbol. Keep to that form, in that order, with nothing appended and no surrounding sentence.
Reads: -5 °C
